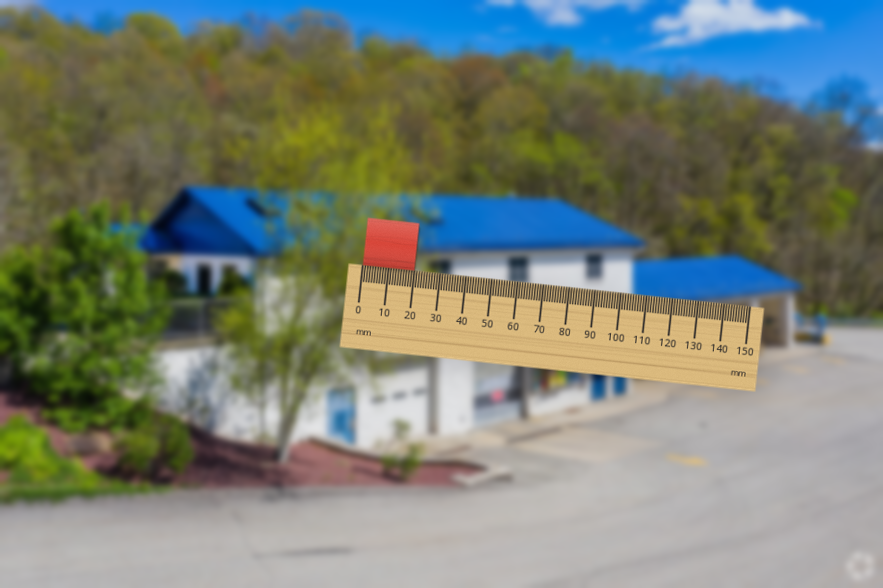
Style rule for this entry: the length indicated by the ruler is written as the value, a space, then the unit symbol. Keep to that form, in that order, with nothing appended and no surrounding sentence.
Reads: 20 mm
